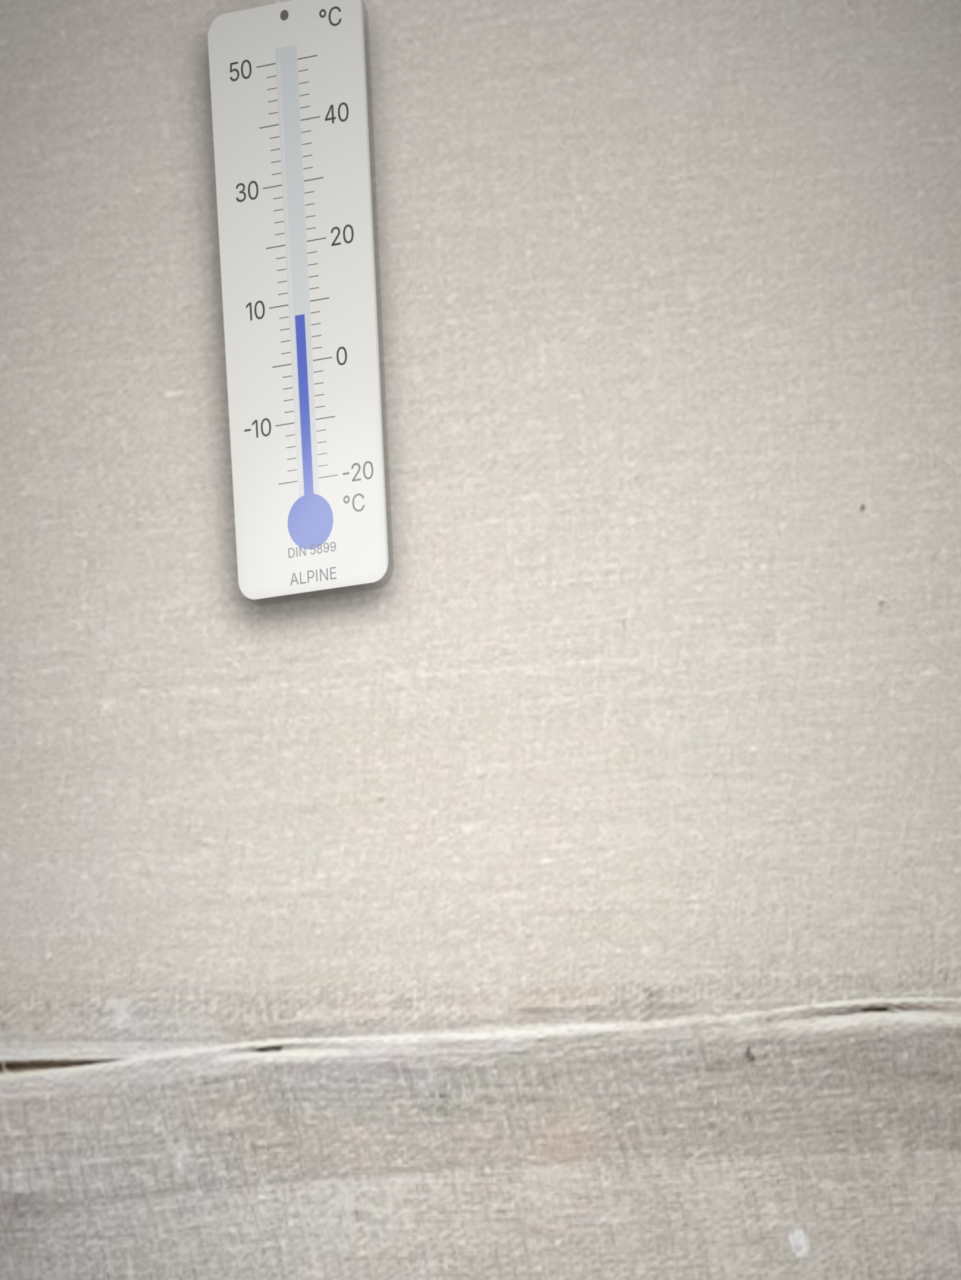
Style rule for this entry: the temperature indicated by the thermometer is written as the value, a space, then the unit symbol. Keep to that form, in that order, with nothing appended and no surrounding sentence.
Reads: 8 °C
